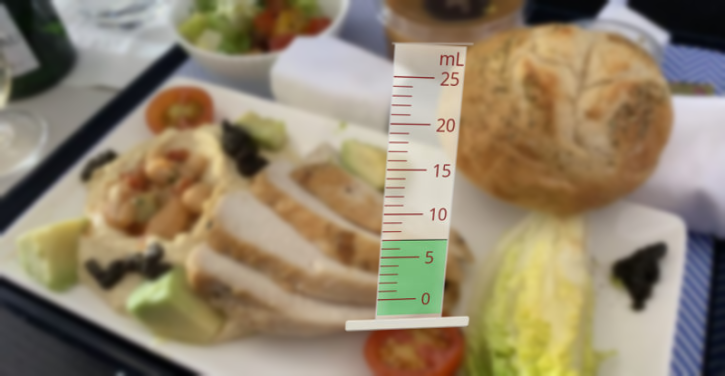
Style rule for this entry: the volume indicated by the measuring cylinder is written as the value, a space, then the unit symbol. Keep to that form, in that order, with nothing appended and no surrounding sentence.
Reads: 7 mL
